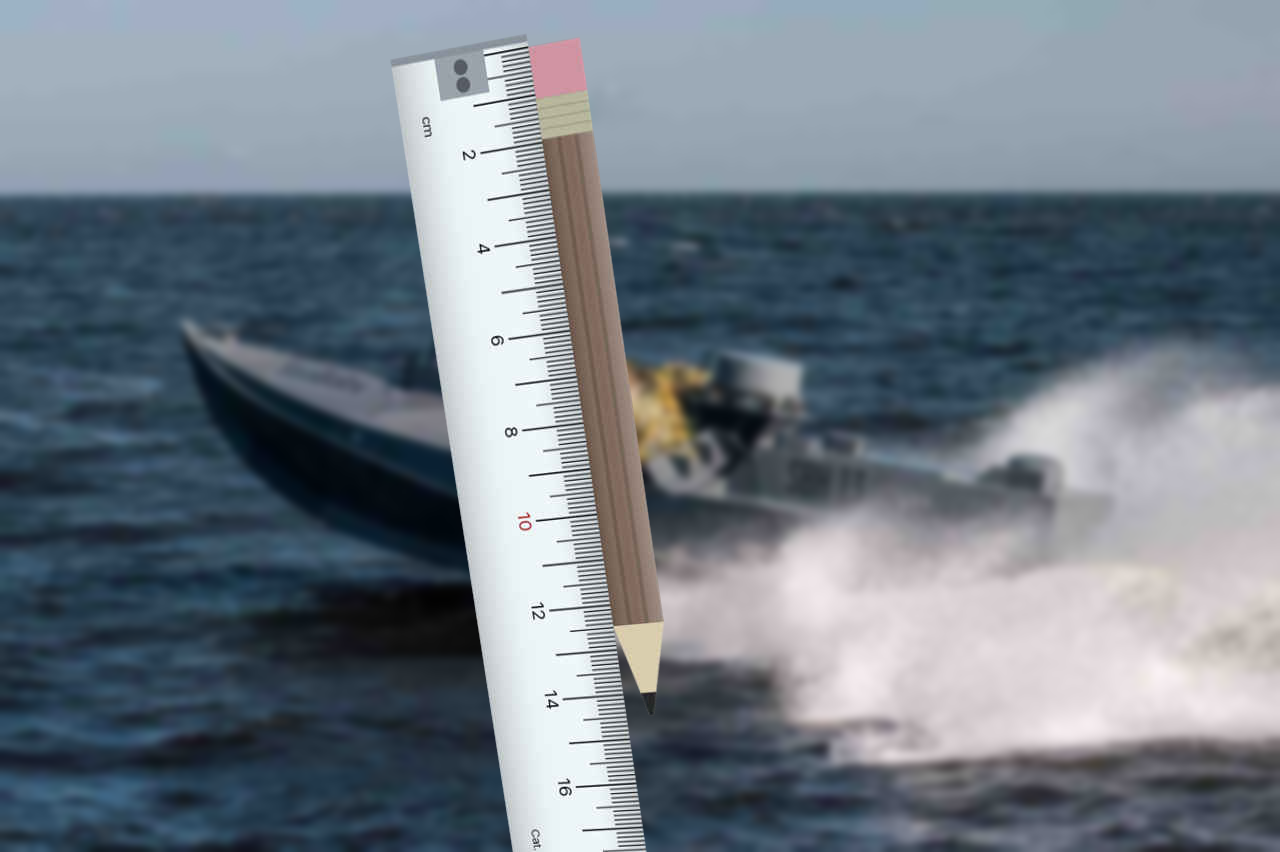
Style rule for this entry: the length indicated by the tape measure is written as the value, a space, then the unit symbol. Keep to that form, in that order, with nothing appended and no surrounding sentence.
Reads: 14.5 cm
